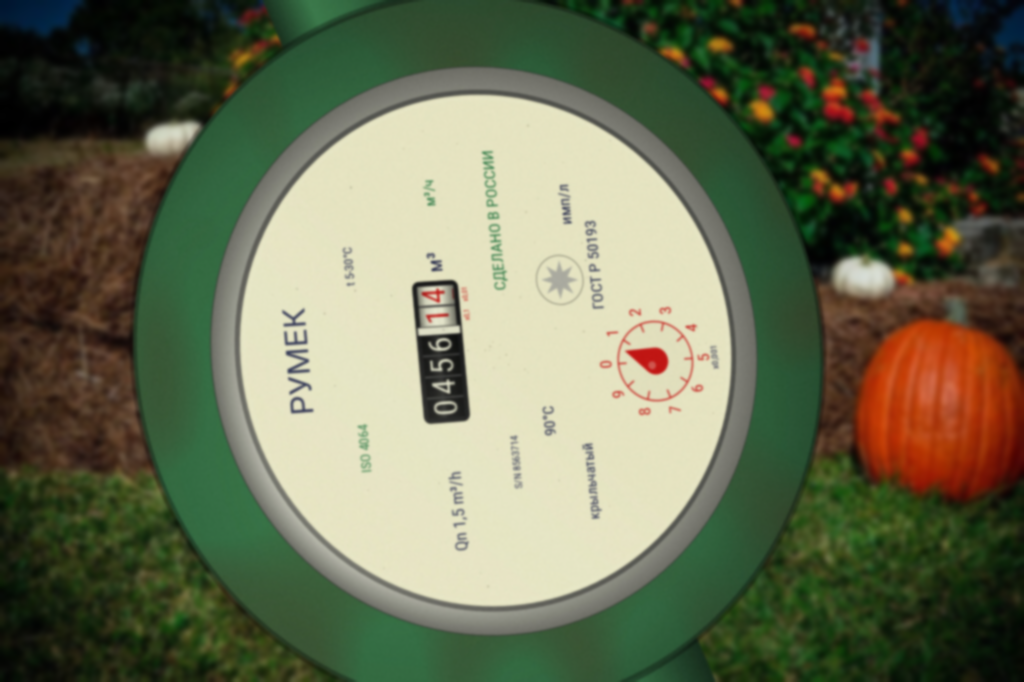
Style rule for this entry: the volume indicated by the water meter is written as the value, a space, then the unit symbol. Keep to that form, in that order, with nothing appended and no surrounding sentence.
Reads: 456.140 m³
